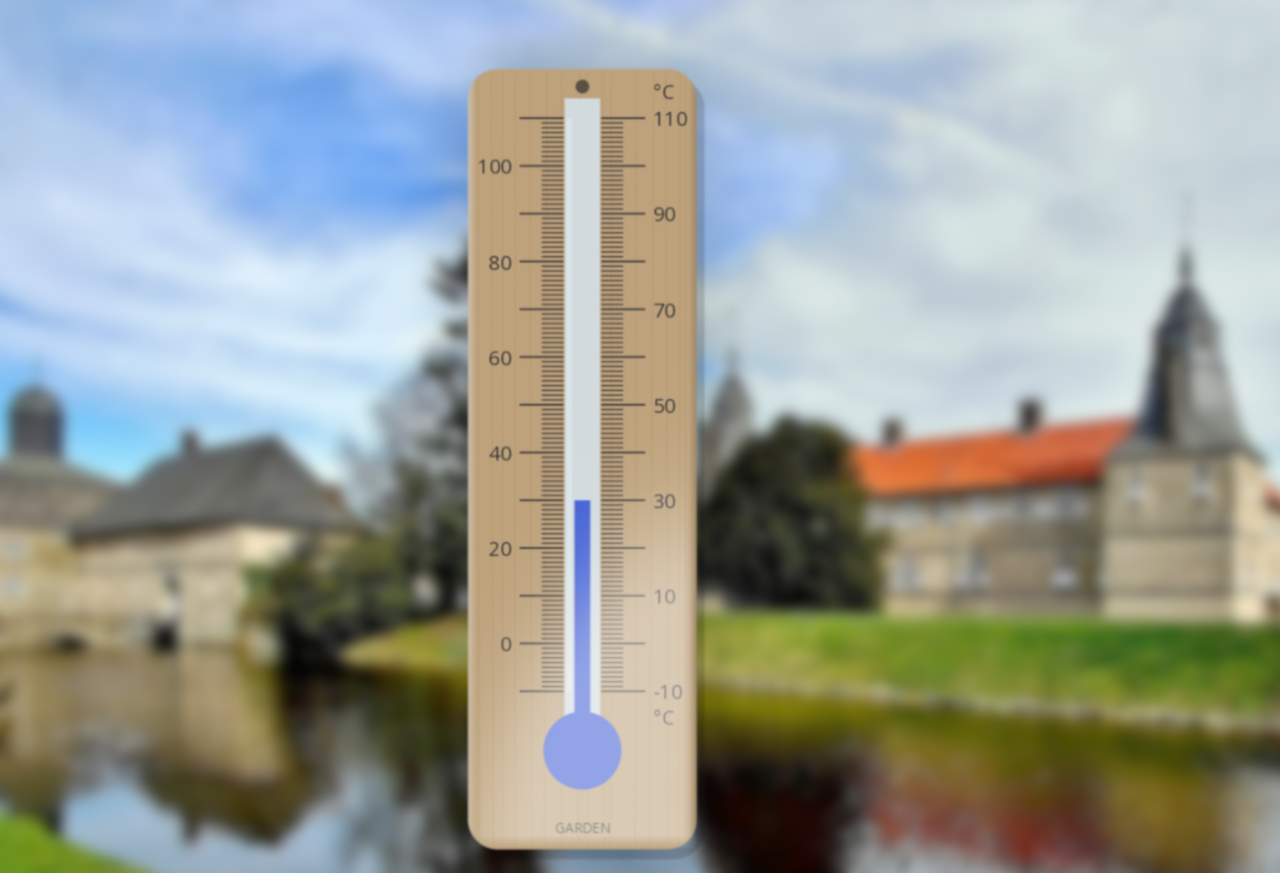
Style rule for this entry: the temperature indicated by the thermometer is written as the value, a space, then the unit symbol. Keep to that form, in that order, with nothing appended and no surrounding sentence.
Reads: 30 °C
